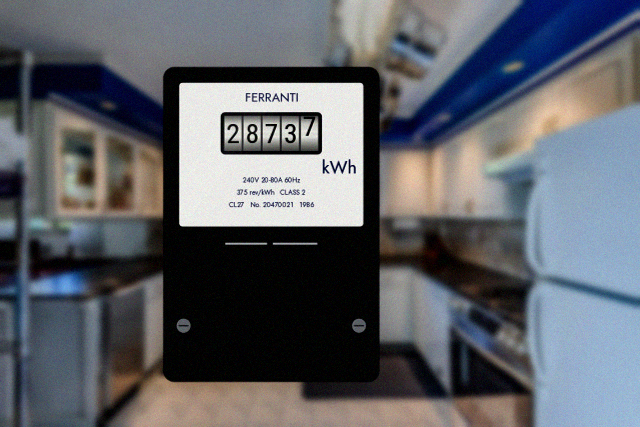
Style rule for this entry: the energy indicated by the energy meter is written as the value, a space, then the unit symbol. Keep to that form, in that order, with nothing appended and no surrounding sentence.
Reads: 28737 kWh
